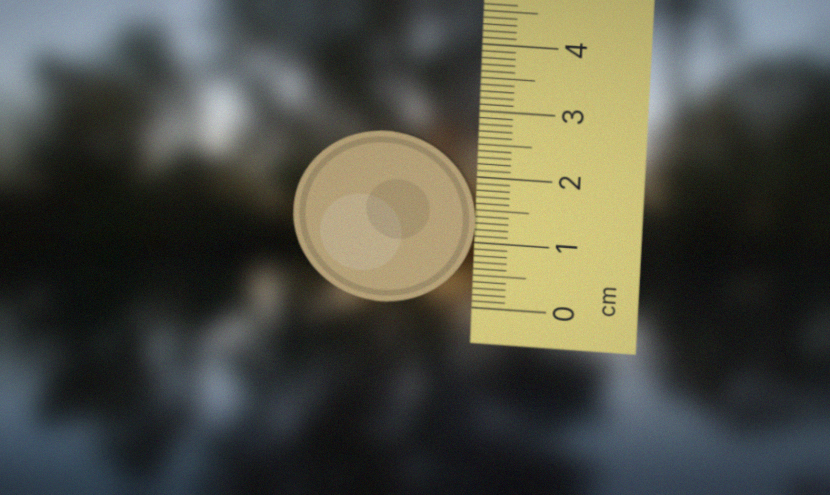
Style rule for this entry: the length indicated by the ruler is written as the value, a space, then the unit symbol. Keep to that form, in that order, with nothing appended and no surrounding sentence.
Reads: 2.6 cm
